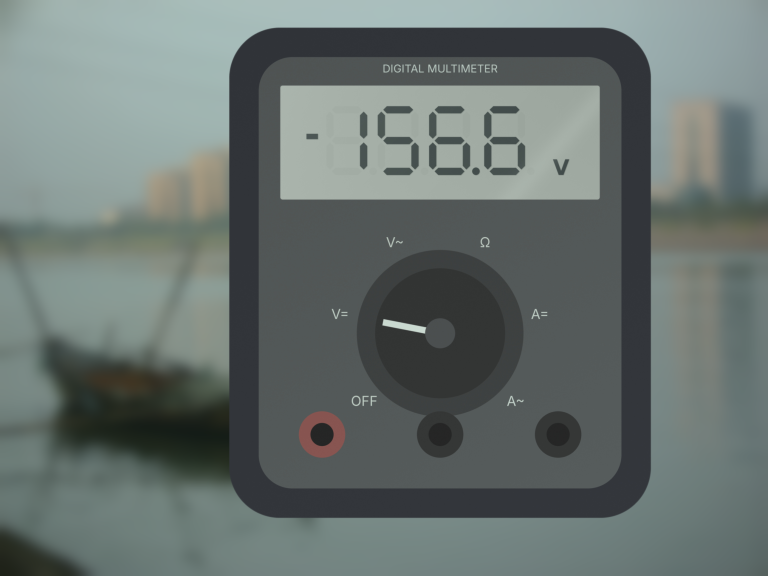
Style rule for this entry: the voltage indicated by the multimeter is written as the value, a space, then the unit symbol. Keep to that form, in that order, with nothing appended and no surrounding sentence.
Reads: -156.6 V
